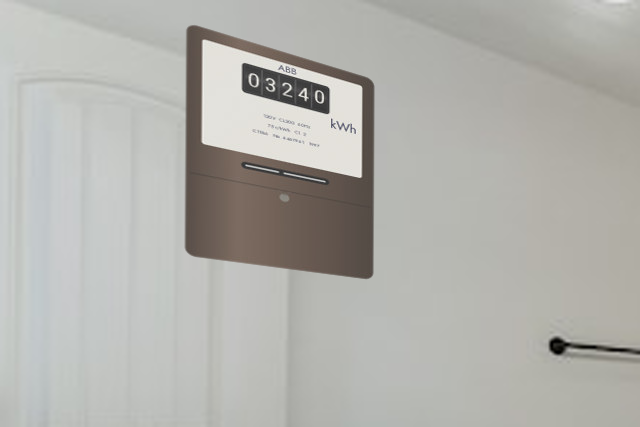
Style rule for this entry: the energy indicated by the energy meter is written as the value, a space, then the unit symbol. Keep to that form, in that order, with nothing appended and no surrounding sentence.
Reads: 3240 kWh
